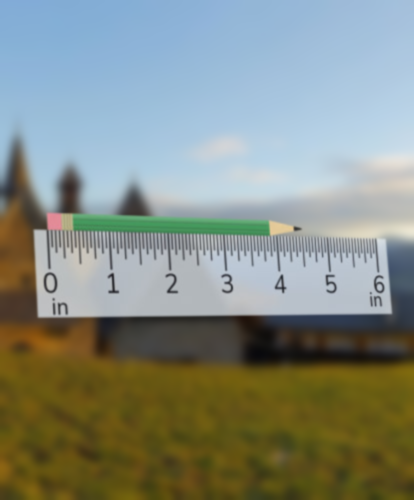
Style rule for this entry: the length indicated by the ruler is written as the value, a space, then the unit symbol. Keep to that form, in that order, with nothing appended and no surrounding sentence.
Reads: 4.5 in
